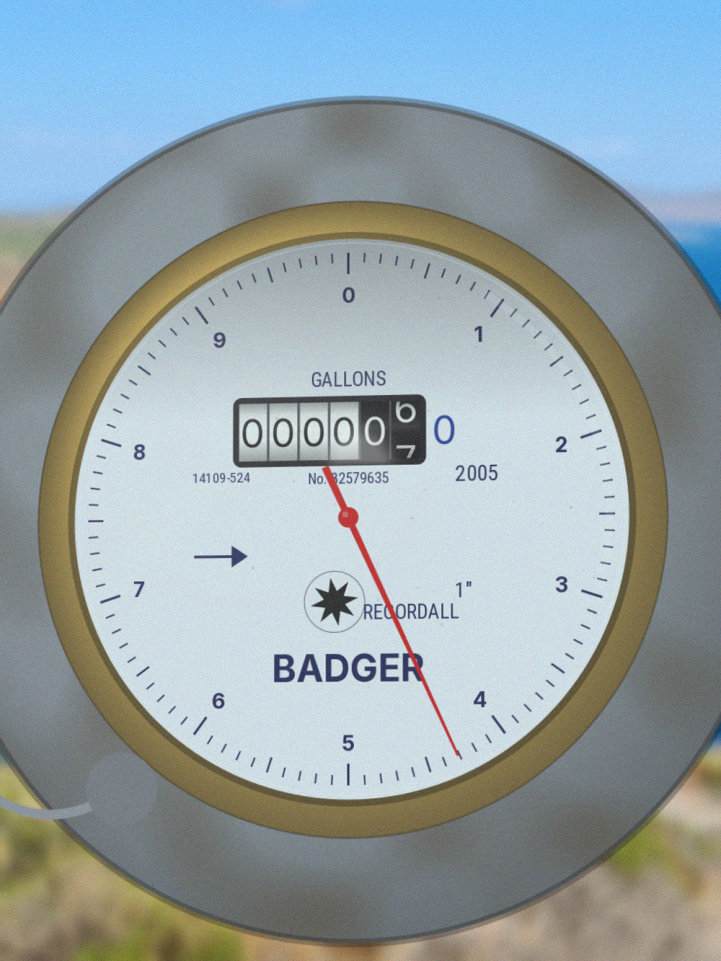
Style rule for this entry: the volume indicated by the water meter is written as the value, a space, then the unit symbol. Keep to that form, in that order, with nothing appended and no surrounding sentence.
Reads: 64.3 gal
